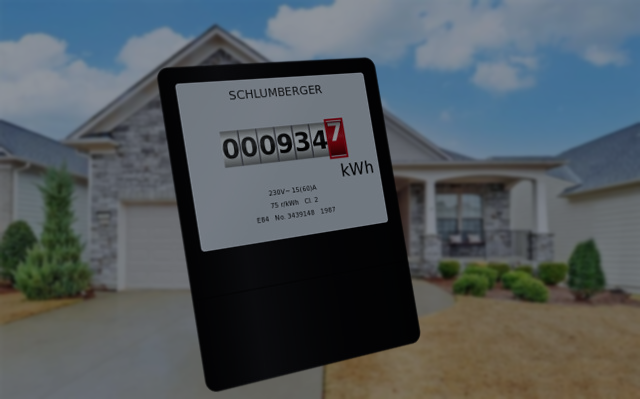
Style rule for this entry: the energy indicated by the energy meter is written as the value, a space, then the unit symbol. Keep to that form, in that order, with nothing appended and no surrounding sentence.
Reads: 934.7 kWh
